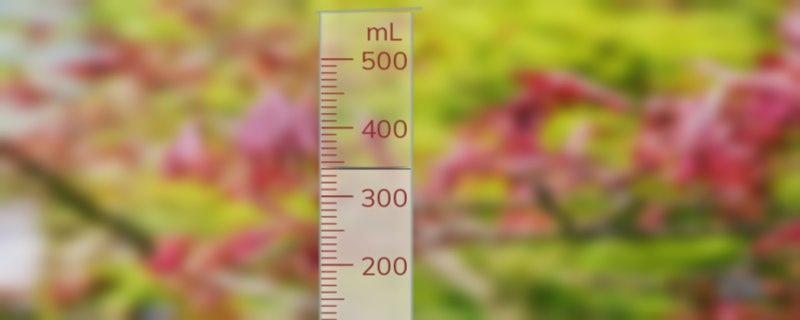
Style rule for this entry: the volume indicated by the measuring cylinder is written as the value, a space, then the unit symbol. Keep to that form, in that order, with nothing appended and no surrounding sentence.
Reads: 340 mL
